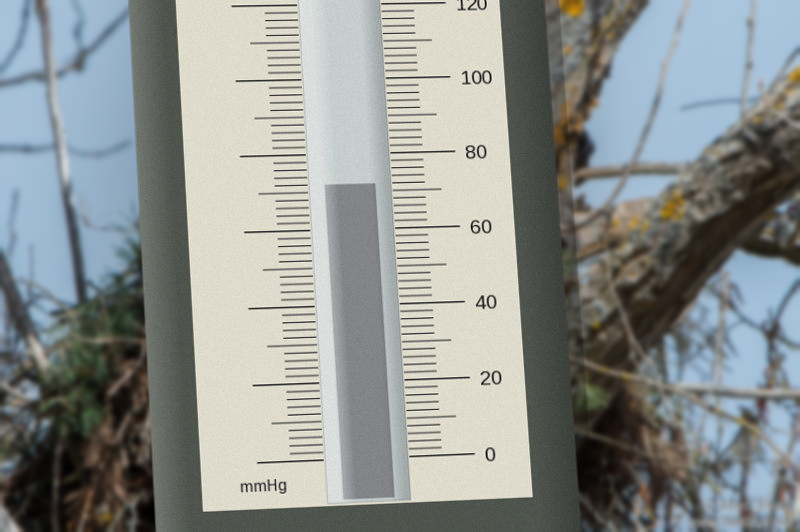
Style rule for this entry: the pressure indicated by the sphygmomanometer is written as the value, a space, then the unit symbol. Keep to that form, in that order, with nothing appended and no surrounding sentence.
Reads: 72 mmHg
